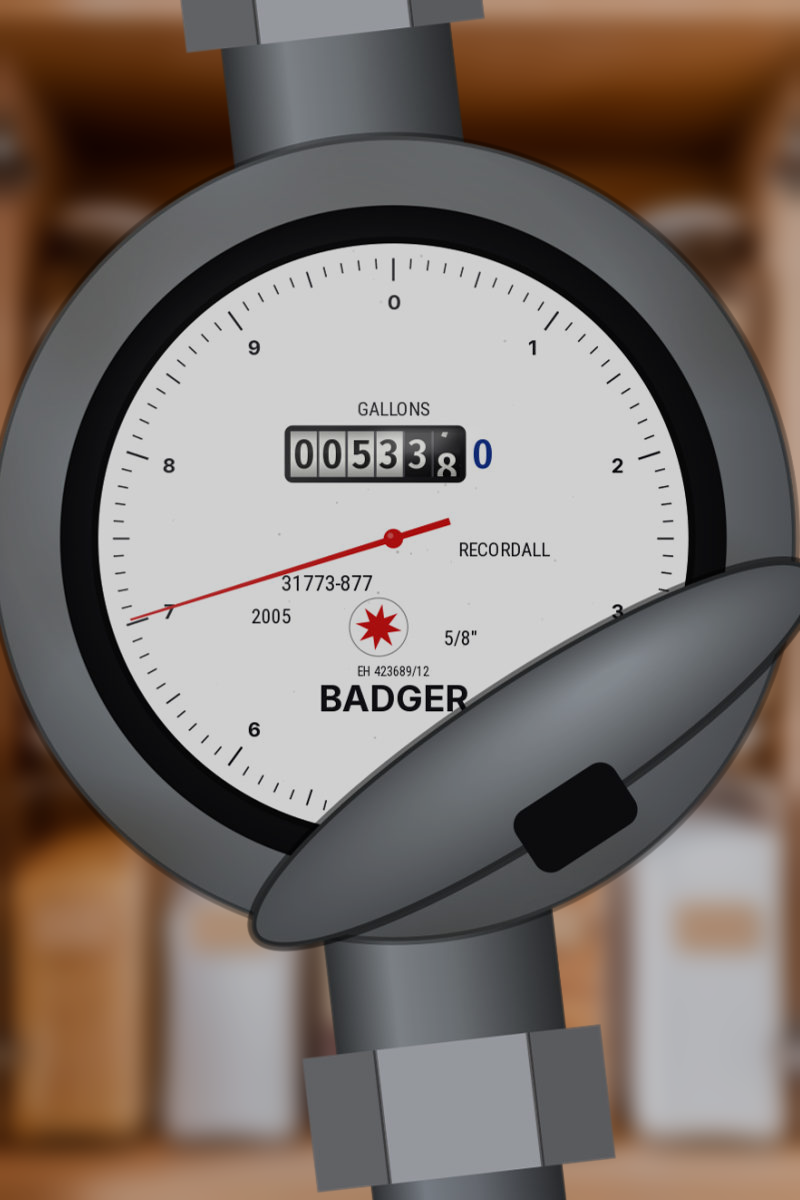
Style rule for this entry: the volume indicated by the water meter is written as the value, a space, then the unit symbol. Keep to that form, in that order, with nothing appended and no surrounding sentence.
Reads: 53377.0 gal
